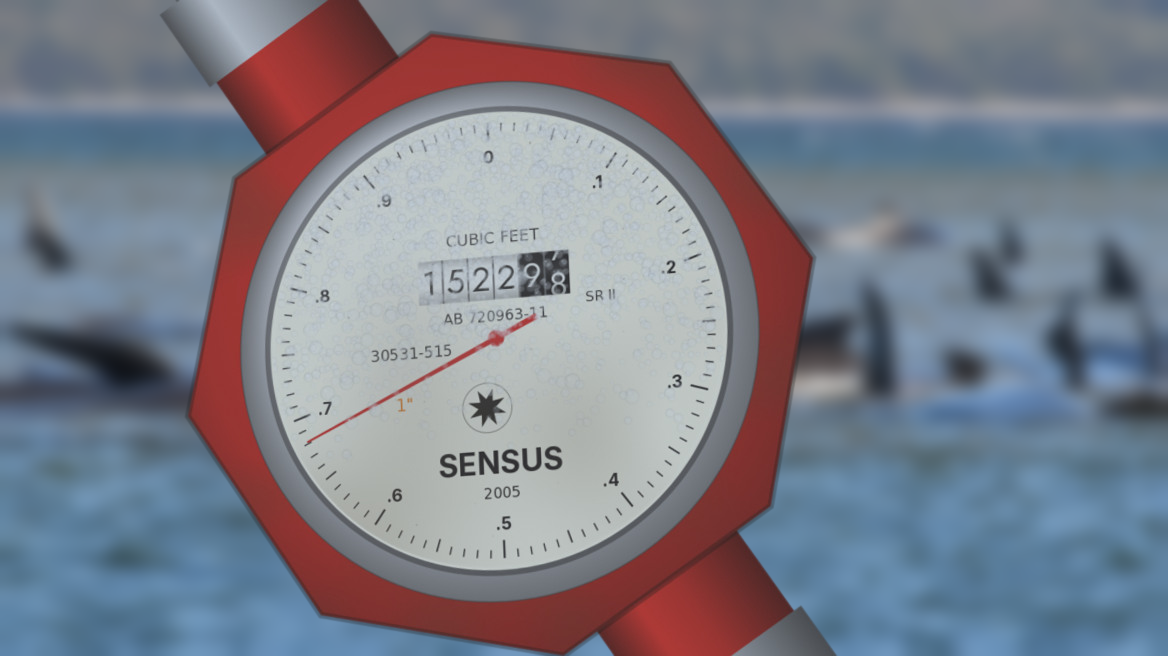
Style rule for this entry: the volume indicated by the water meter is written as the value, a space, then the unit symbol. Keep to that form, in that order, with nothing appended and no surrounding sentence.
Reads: 152297.68 ft³
